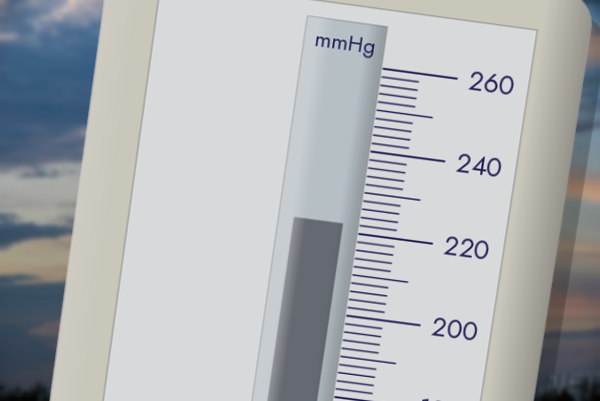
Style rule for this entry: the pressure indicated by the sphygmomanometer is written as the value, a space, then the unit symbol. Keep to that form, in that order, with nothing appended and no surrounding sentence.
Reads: 222 mmHg
